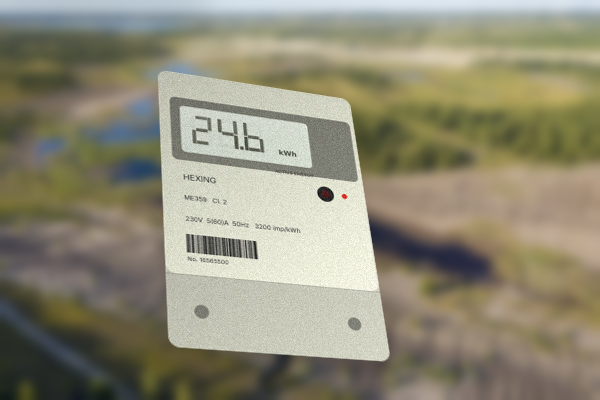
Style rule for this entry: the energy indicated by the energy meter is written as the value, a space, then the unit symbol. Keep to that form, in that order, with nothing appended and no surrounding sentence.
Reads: 24.6 kWh
